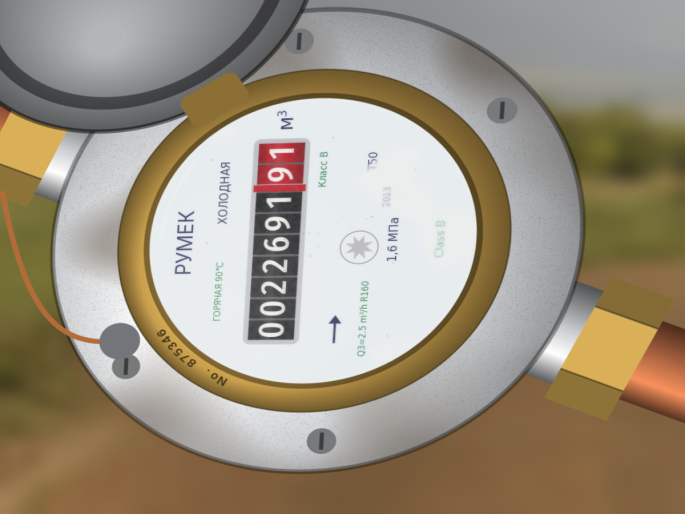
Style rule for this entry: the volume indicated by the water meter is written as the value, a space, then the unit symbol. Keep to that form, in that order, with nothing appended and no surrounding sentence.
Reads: 22691.91 m³
